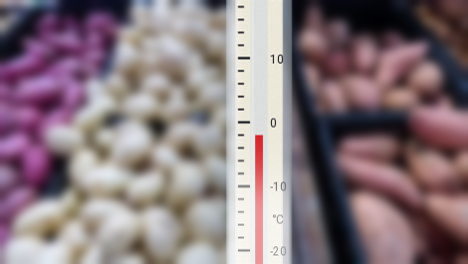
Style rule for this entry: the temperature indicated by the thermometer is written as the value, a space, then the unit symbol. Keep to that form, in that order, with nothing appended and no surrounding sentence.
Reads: -2 °C
